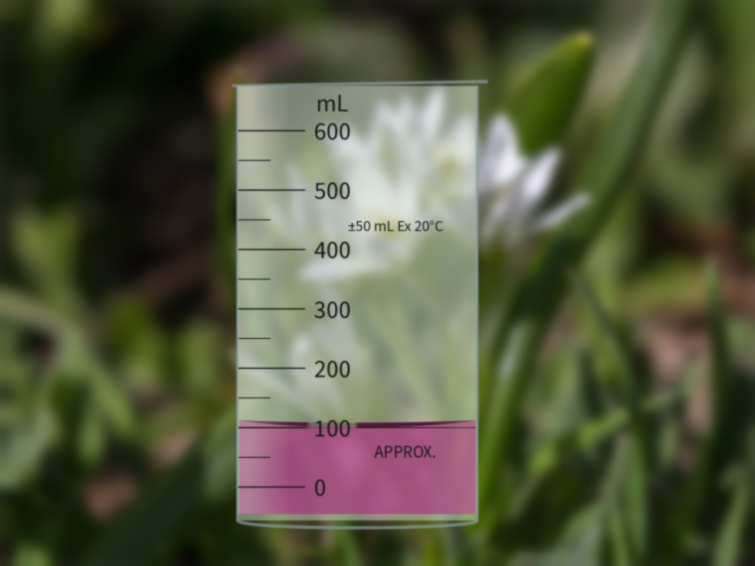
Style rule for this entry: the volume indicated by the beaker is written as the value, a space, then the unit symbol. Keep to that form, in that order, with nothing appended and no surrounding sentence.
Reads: 100 mL
